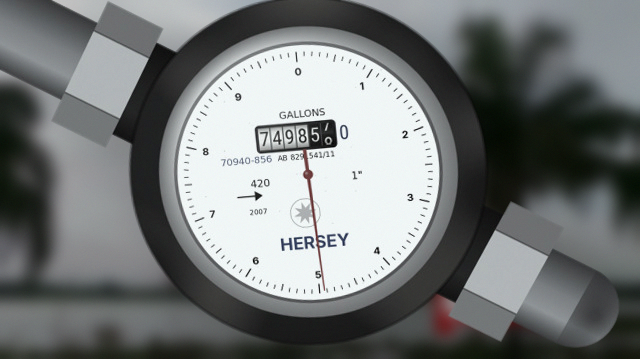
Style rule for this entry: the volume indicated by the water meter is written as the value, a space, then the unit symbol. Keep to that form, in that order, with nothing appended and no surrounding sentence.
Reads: 7498574.9 gal
